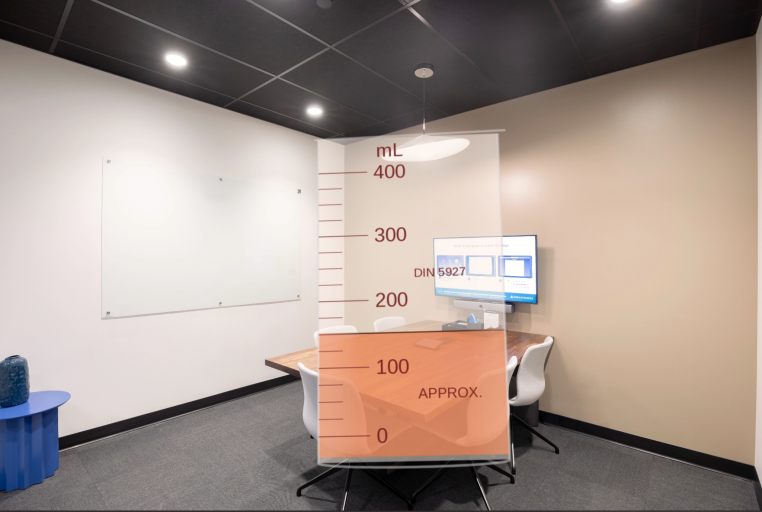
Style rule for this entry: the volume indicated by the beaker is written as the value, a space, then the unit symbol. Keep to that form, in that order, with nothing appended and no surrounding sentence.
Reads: 150 mL
